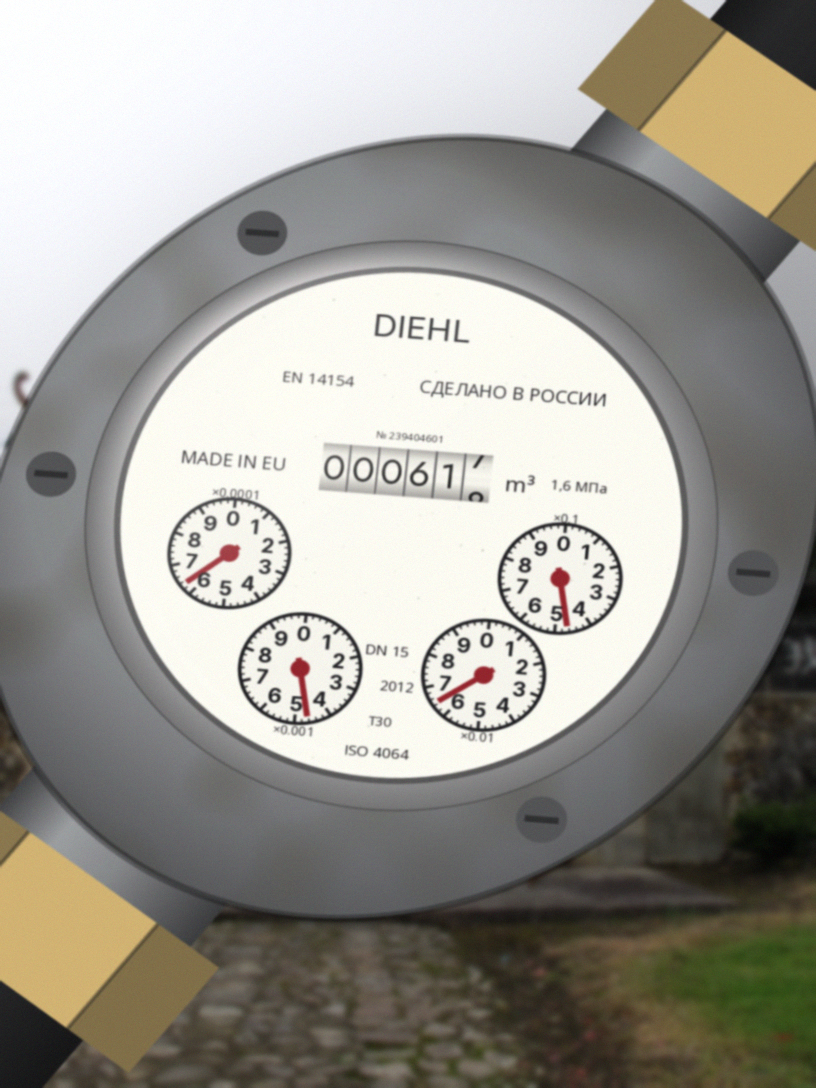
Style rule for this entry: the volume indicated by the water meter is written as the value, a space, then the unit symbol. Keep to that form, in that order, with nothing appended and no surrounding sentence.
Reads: 617.4646 m³
